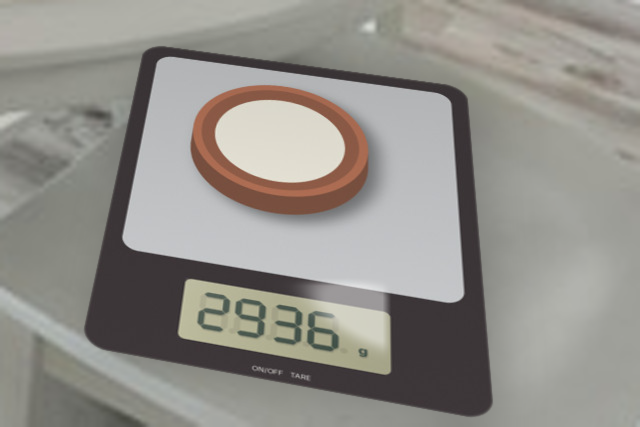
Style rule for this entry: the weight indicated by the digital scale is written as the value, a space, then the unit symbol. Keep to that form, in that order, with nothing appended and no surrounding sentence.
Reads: 2936 g
